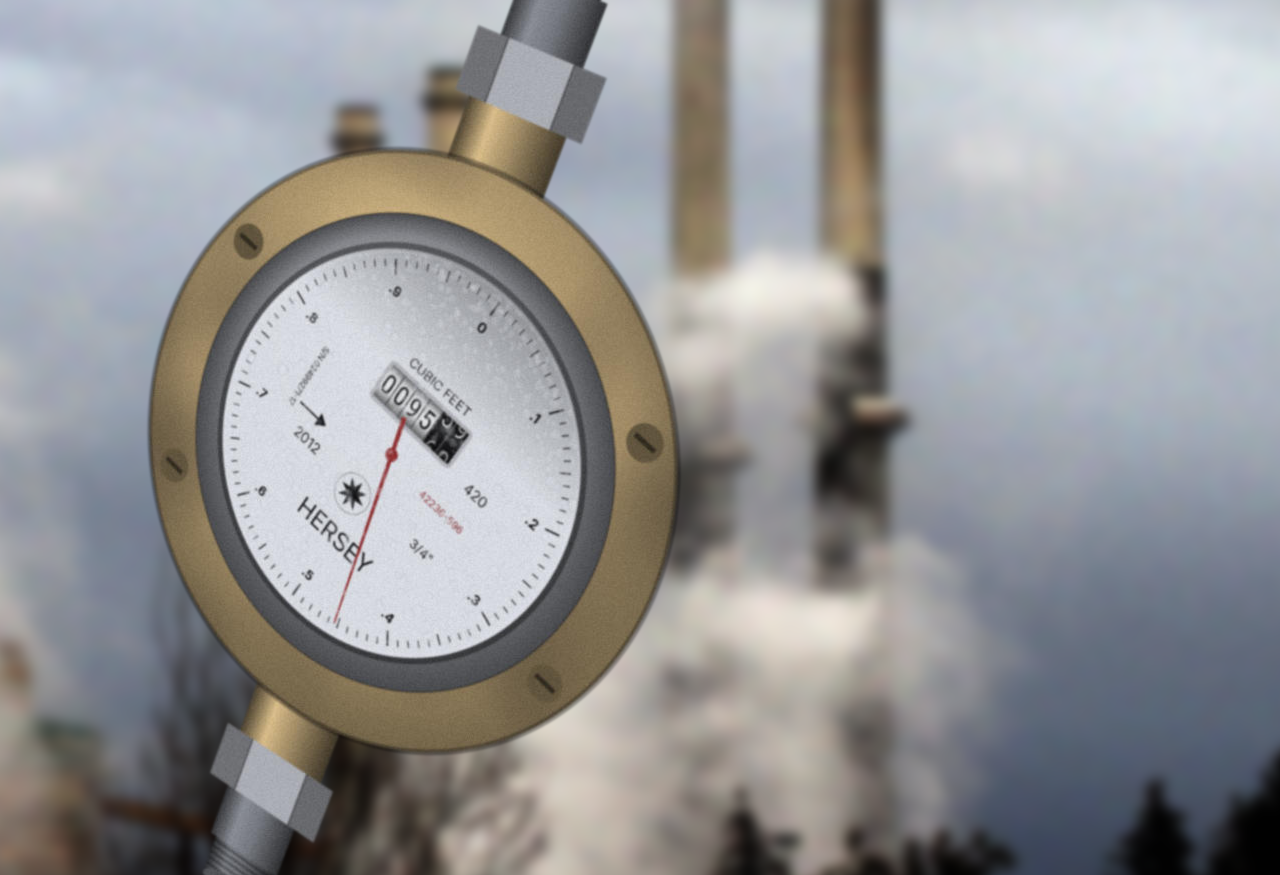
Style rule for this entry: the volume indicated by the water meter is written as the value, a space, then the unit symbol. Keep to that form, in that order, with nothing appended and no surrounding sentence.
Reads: 9559.45 ft³
